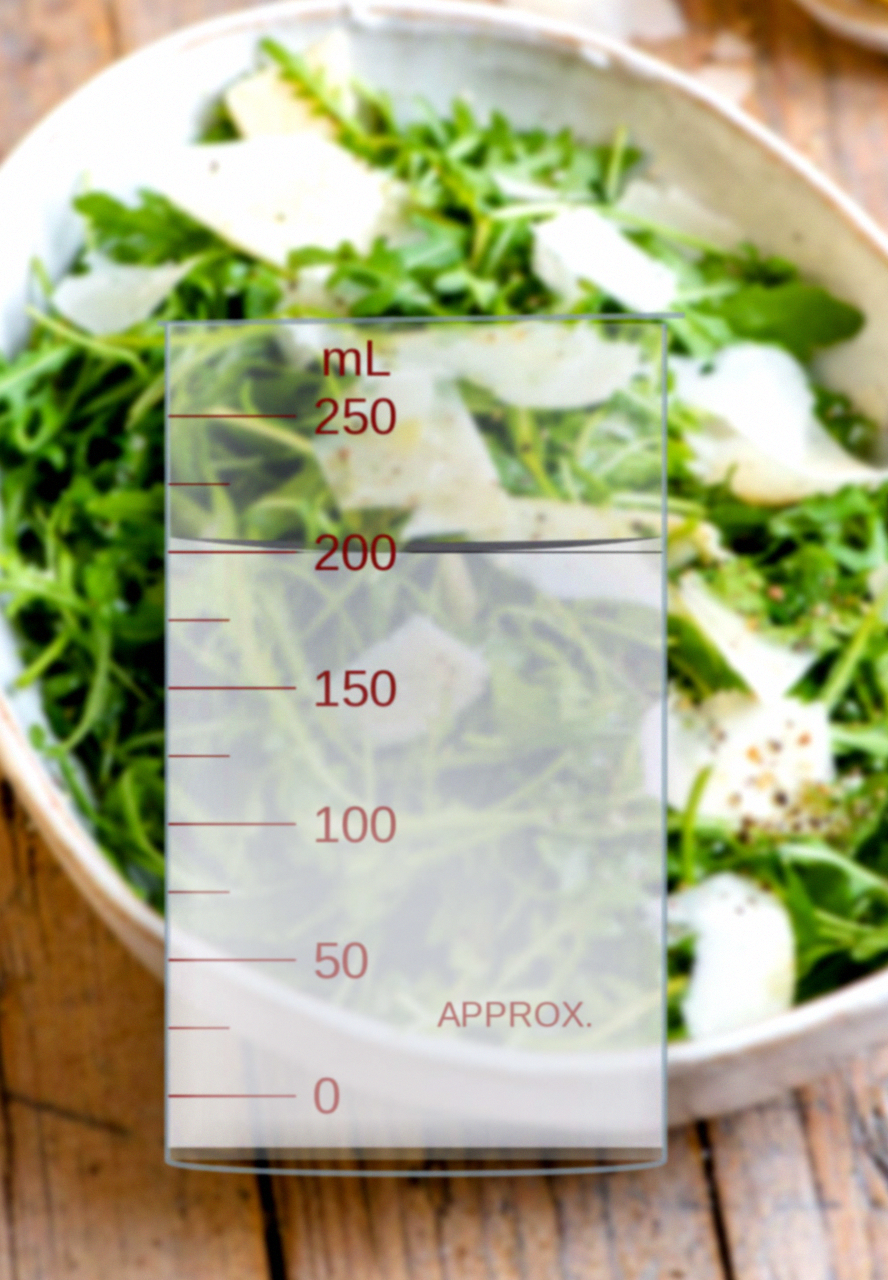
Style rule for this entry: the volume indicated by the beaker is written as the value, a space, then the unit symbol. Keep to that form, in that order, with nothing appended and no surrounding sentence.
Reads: 200 mL
